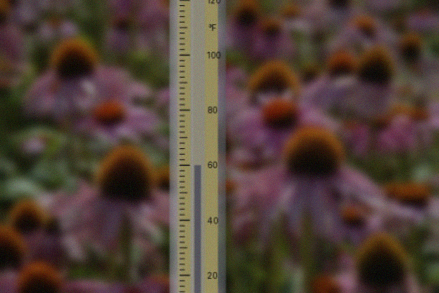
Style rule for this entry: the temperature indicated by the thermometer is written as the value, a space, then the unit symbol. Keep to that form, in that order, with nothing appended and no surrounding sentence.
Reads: 60 °F
